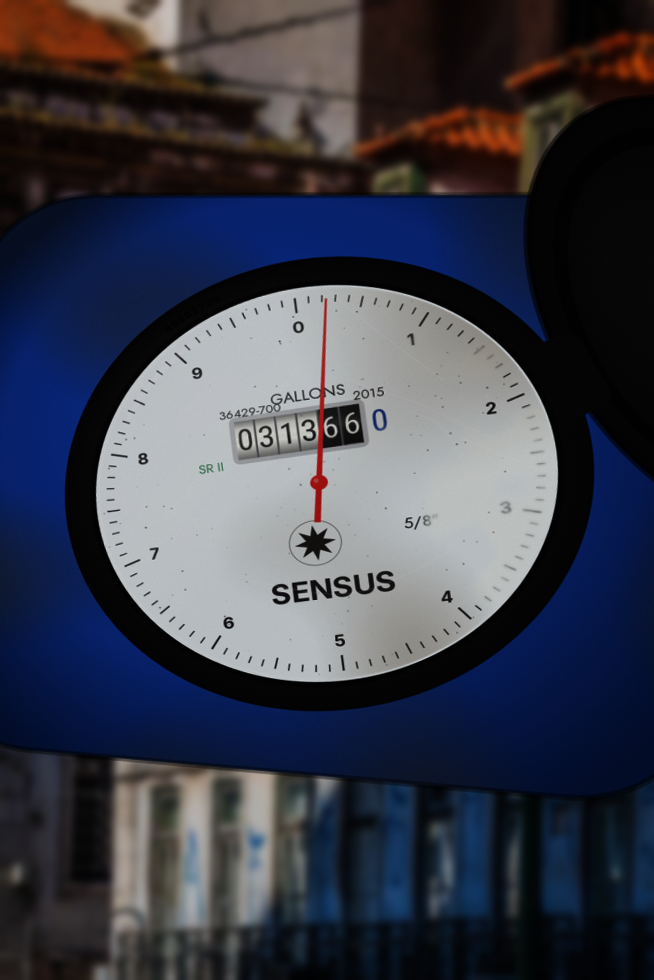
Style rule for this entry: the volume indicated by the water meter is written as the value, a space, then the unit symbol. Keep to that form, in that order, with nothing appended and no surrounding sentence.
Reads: 313660.2 gal
